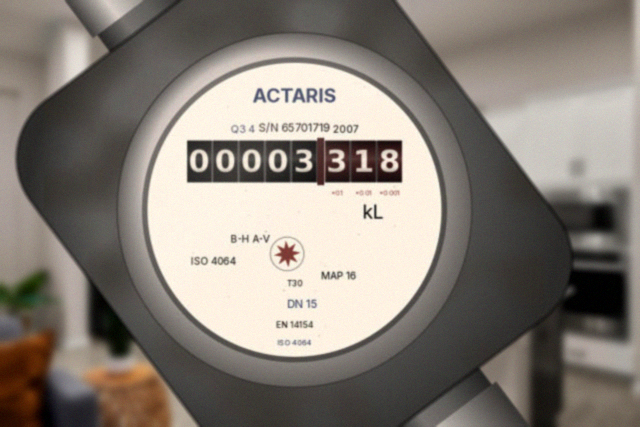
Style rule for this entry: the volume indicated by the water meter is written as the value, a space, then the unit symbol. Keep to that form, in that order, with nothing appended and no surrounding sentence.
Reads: 3.318 kL
